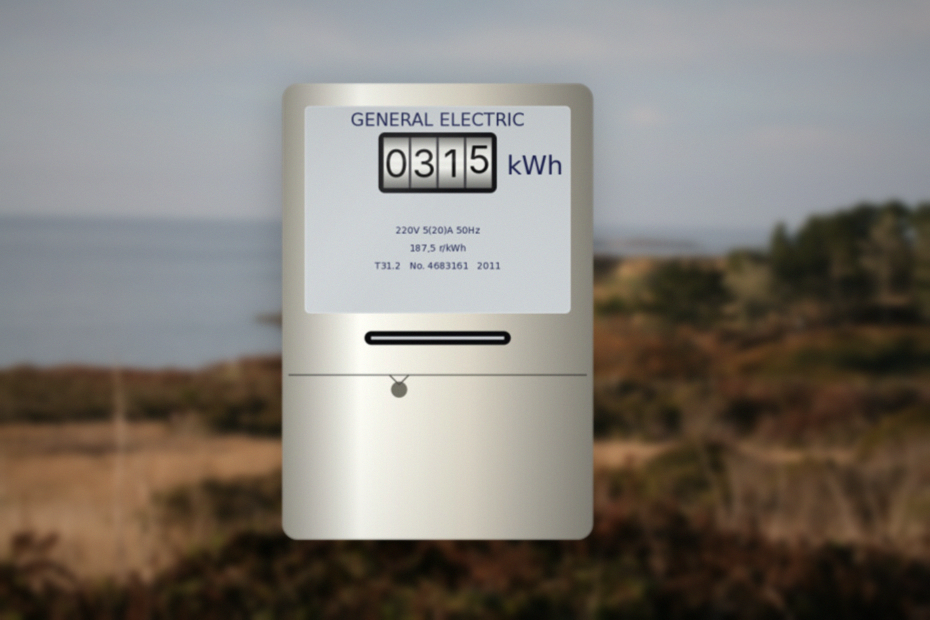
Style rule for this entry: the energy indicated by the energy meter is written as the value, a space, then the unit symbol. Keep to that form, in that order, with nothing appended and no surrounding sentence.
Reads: 315 kWh
